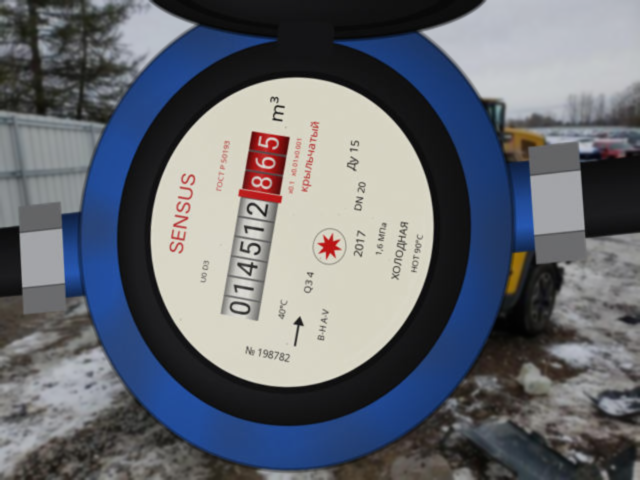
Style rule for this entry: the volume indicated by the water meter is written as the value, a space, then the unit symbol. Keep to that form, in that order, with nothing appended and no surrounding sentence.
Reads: 14512.865 m³
